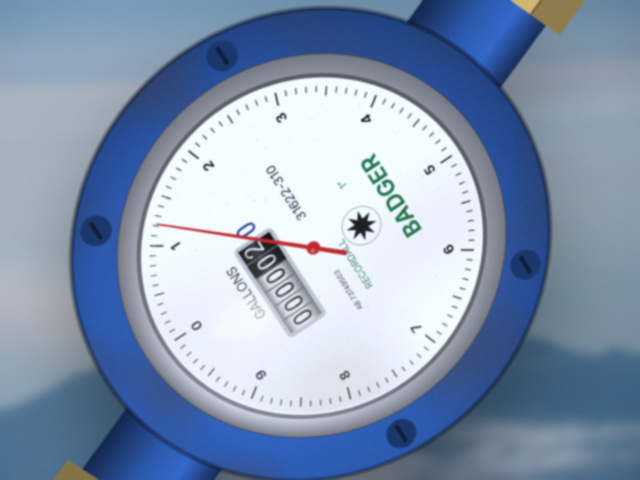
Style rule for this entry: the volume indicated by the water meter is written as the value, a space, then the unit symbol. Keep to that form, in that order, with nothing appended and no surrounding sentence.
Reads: 21.2 gal
